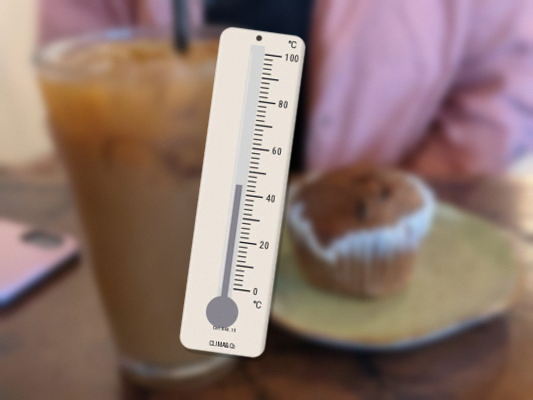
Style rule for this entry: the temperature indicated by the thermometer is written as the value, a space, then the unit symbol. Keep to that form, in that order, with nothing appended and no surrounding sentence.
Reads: 44 °C
